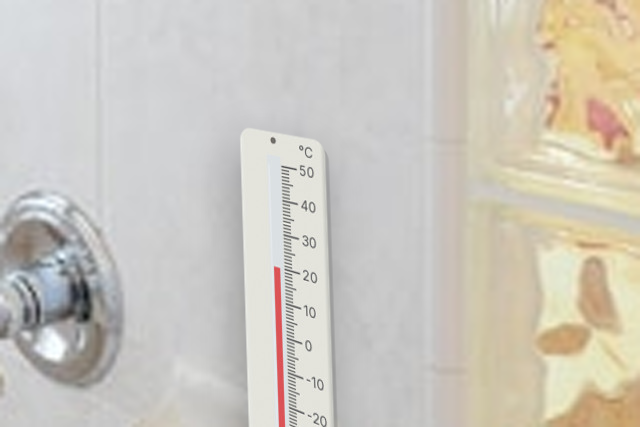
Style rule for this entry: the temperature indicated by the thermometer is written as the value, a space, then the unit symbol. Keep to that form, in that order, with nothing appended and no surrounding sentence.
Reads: 20 °C
